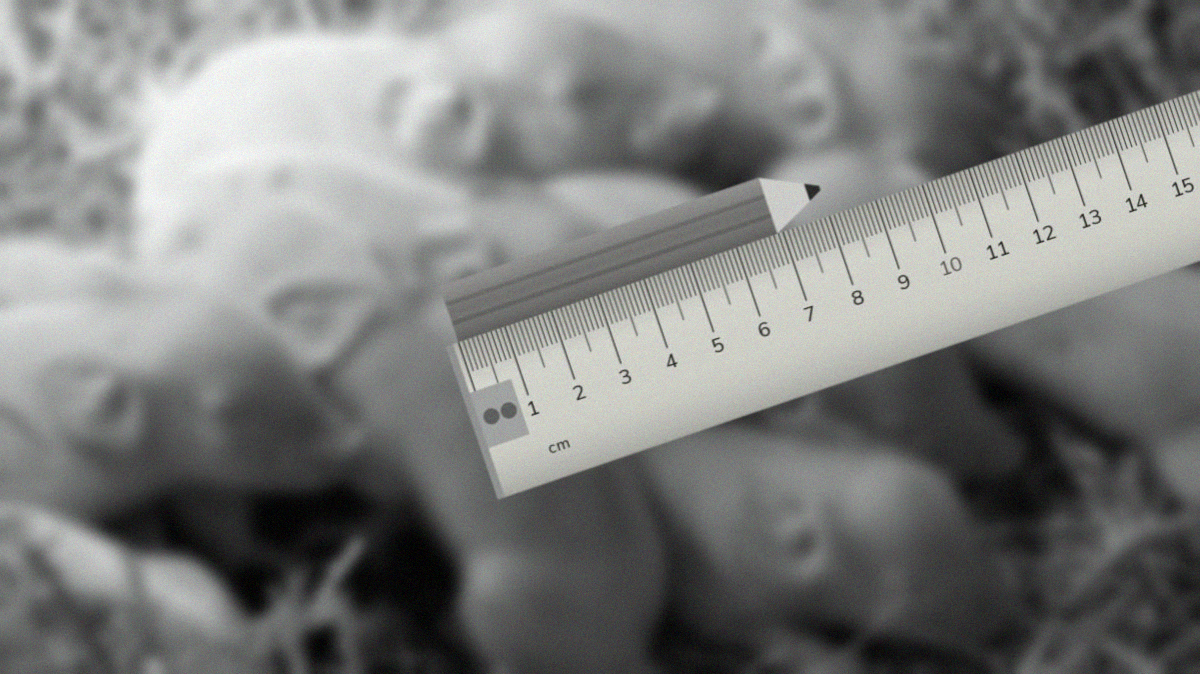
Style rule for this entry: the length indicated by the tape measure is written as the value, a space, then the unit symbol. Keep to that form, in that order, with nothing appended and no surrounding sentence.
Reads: 8 cm
